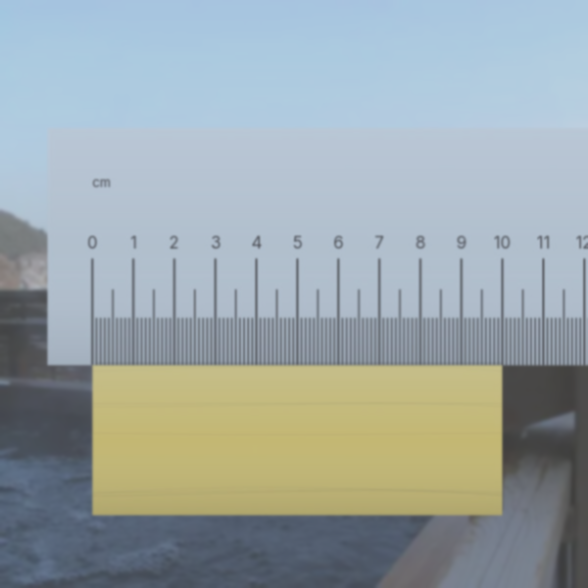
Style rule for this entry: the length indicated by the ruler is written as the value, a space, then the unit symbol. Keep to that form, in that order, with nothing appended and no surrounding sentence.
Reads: 10 cm
